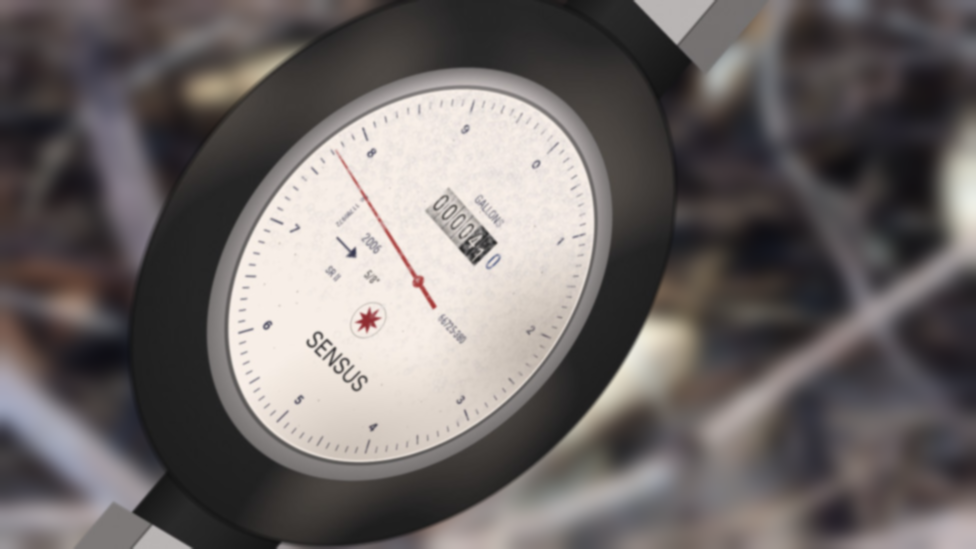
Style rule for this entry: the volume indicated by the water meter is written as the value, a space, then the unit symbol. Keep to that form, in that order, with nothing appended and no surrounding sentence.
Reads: 407.7 gal
